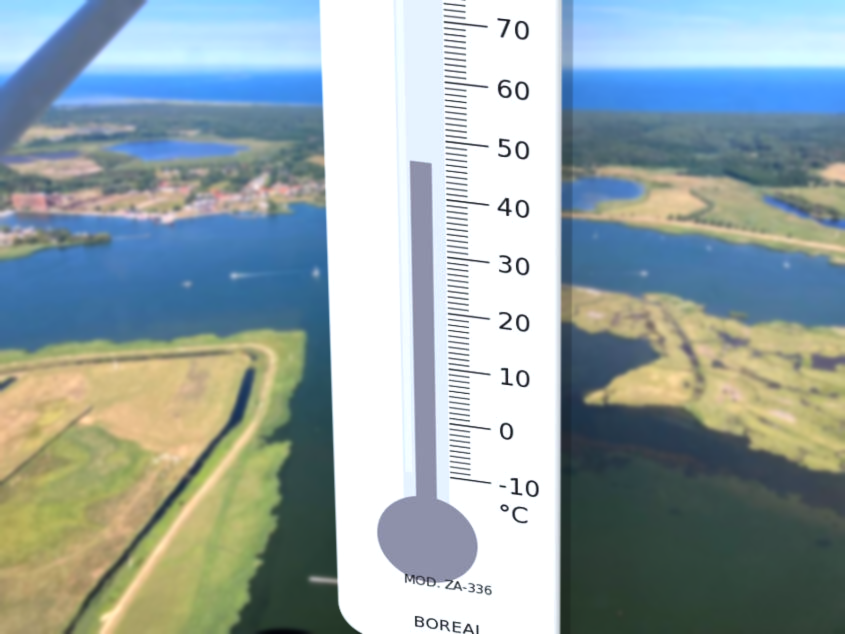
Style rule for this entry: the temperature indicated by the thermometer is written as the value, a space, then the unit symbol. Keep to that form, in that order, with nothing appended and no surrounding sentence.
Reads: 46 °C
